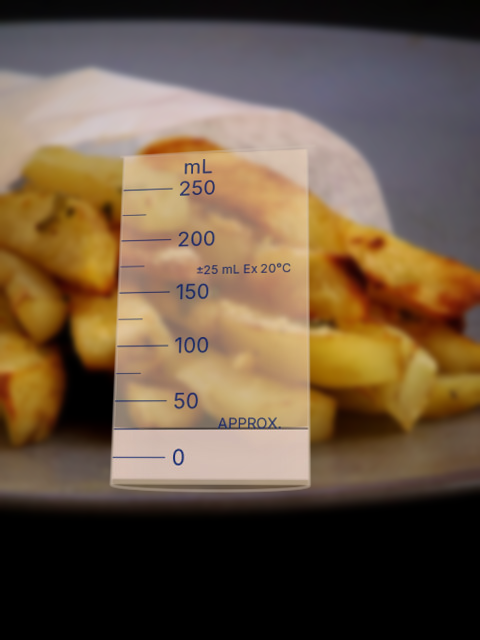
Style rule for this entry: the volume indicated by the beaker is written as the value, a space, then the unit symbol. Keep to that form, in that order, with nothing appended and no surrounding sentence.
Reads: 25 mL
